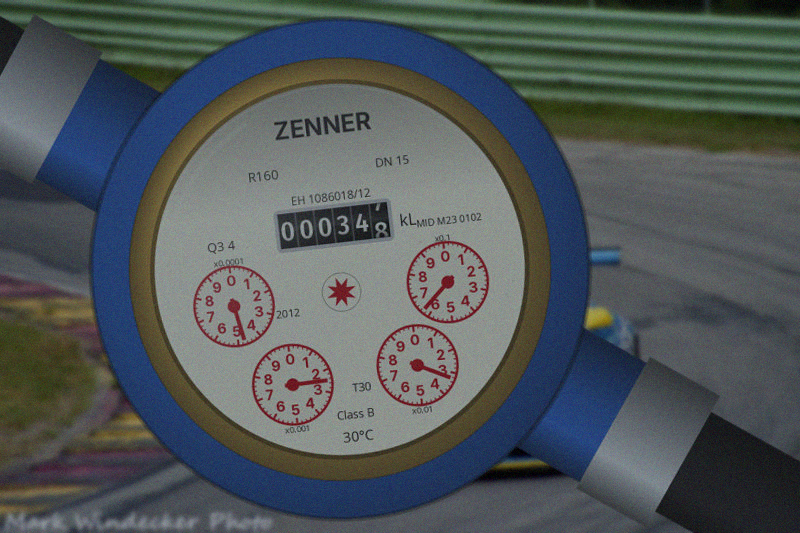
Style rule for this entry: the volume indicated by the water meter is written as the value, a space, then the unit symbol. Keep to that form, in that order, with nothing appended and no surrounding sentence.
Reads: 347.6324 kL
